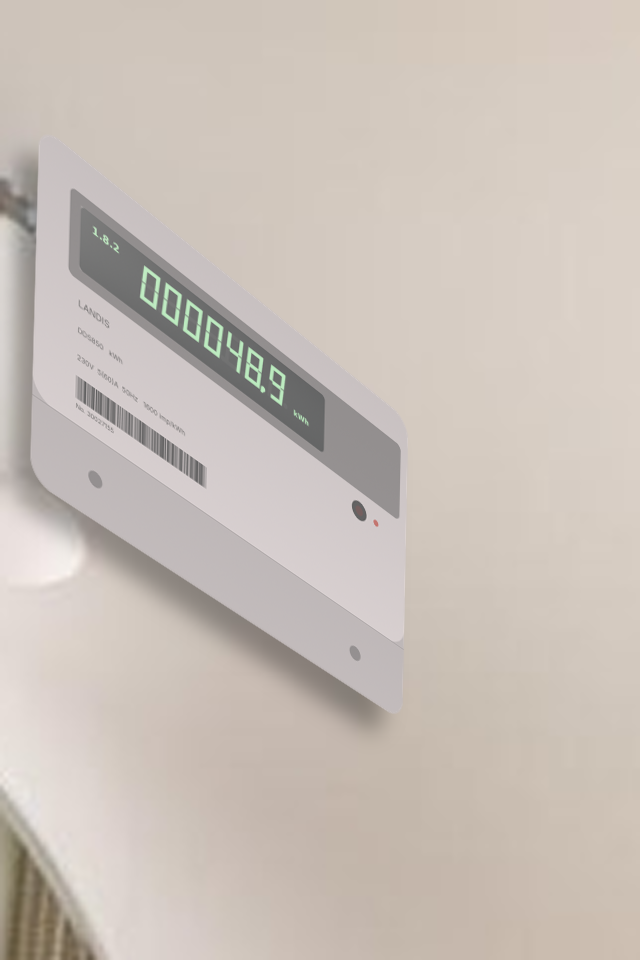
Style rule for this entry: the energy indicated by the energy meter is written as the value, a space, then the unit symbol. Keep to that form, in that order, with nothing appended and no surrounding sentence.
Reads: 48.9 kWh
